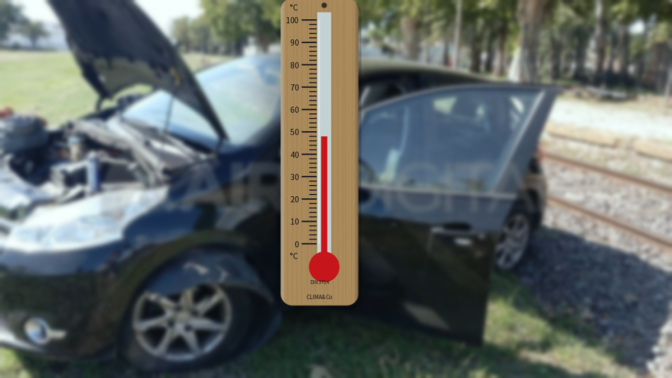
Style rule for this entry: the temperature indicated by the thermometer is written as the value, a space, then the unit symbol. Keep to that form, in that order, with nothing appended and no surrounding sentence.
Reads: 48 °C
